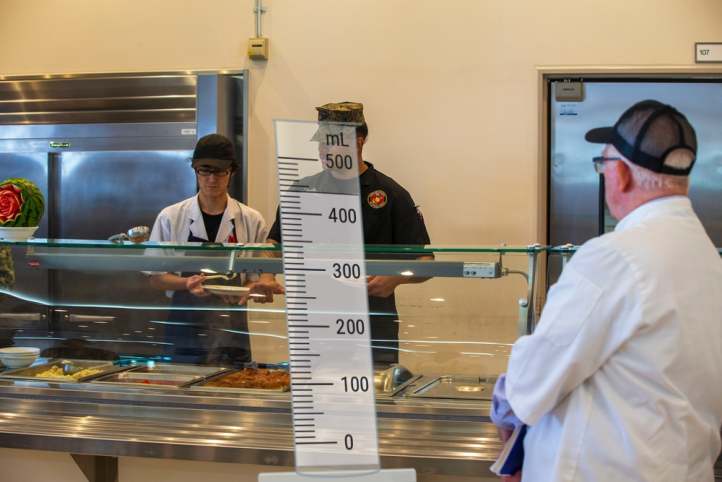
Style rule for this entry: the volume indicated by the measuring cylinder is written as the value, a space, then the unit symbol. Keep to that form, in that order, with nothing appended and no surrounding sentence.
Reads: 440 mL
